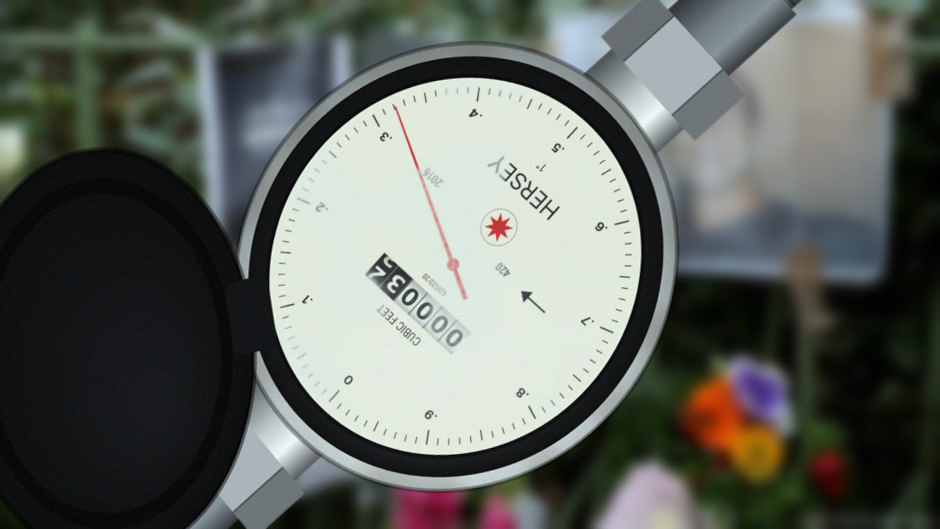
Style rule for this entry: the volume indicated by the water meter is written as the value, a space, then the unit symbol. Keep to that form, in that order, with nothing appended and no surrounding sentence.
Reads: 32.32 ft³
